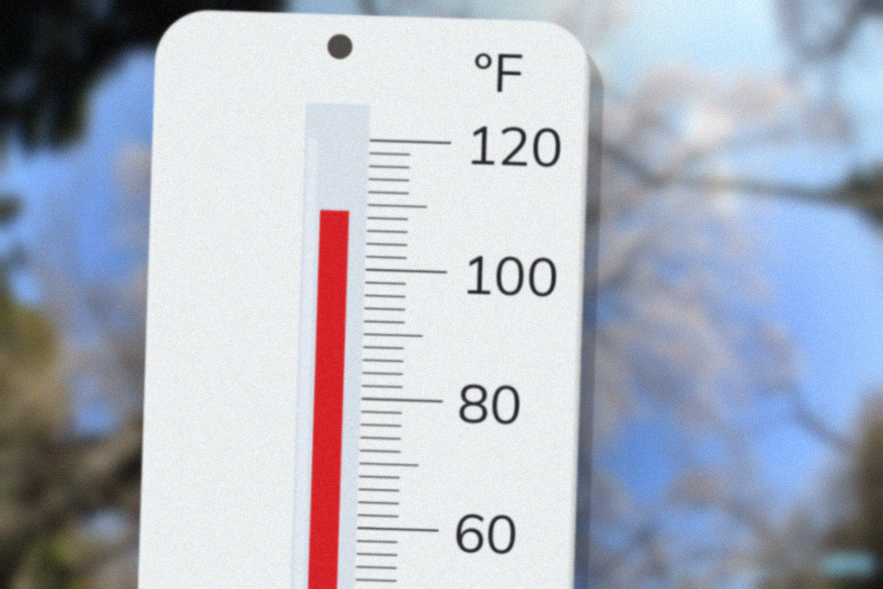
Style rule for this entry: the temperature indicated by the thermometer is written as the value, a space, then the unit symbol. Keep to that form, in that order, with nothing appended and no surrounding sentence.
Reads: 109 °F
